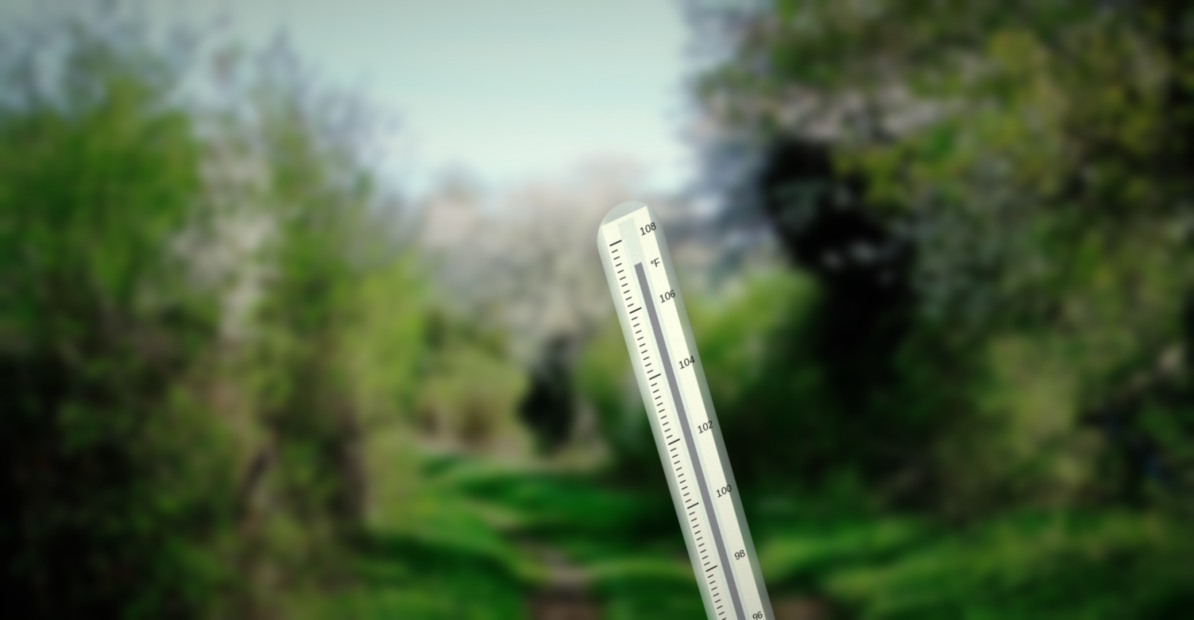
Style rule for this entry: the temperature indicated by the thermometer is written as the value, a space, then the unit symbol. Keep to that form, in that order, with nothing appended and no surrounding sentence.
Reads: 107.2 °F
